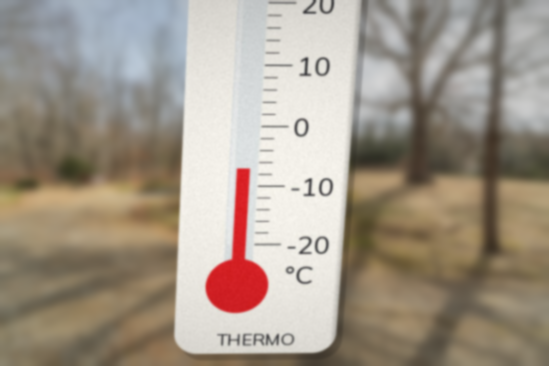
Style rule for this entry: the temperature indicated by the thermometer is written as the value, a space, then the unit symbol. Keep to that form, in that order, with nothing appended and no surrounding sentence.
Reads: -7 °C
